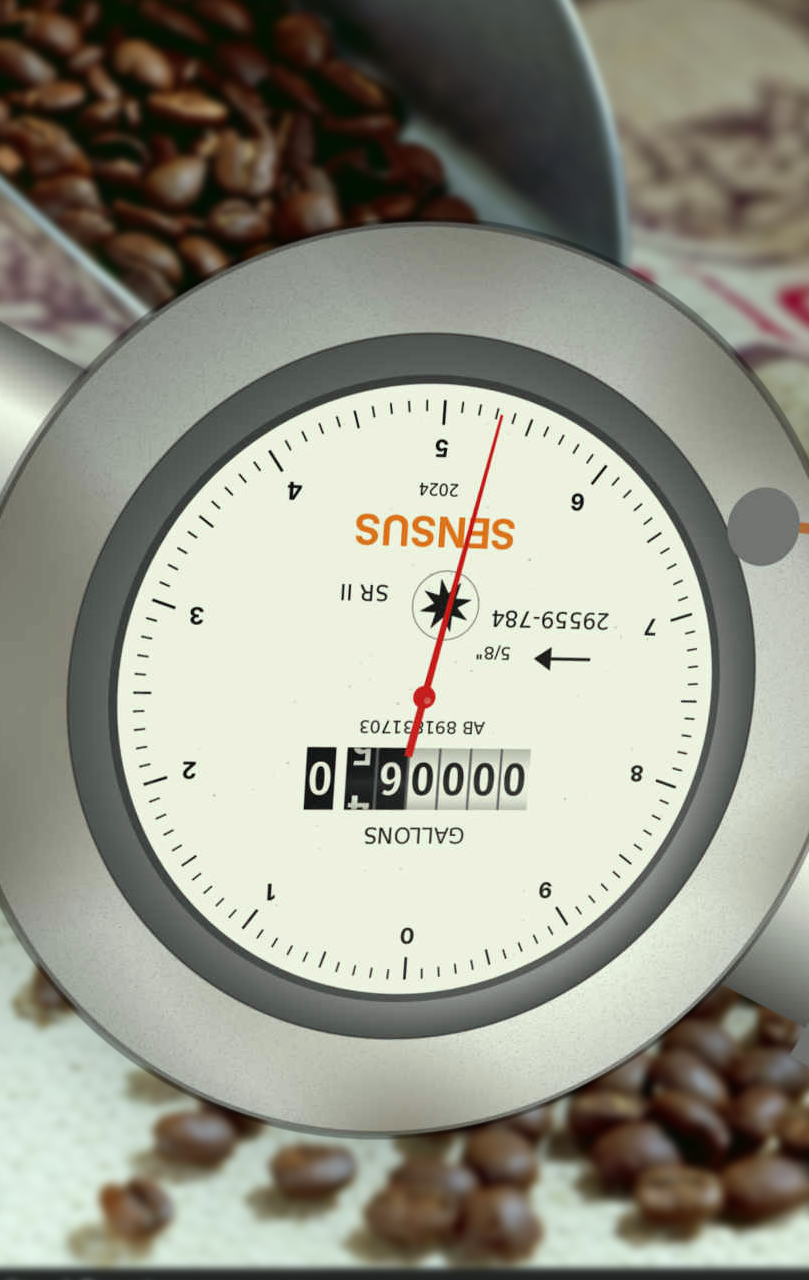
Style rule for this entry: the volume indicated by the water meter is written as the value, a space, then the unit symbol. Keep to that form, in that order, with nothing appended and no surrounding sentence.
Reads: 645.3 gal
